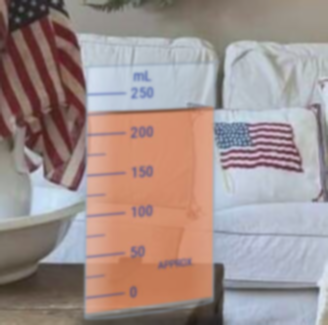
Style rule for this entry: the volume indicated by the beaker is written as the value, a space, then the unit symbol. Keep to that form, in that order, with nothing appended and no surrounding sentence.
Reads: 225 mL
